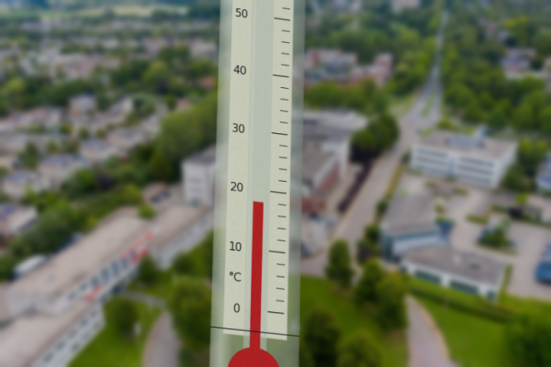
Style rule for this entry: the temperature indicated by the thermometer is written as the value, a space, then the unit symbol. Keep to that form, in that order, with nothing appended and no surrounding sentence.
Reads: 18 °C
